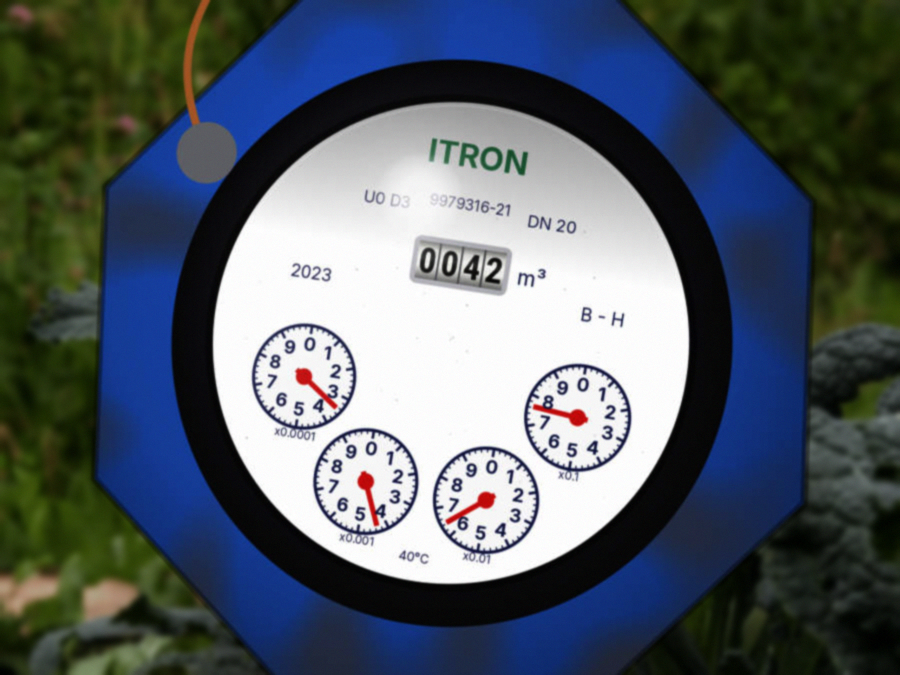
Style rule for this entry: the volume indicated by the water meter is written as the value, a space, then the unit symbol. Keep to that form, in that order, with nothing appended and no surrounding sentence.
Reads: 42.7643 m³
